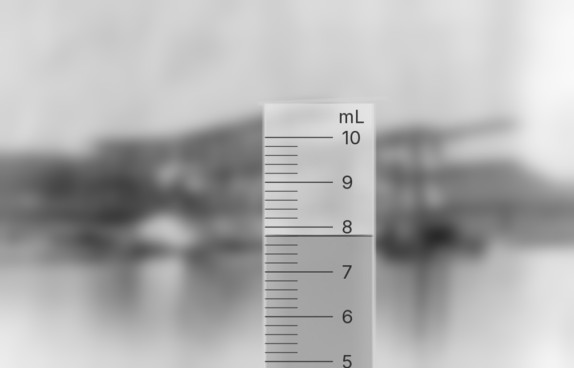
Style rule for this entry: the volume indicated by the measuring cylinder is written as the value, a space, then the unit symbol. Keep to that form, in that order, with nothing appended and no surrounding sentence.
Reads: 7.8 mL
